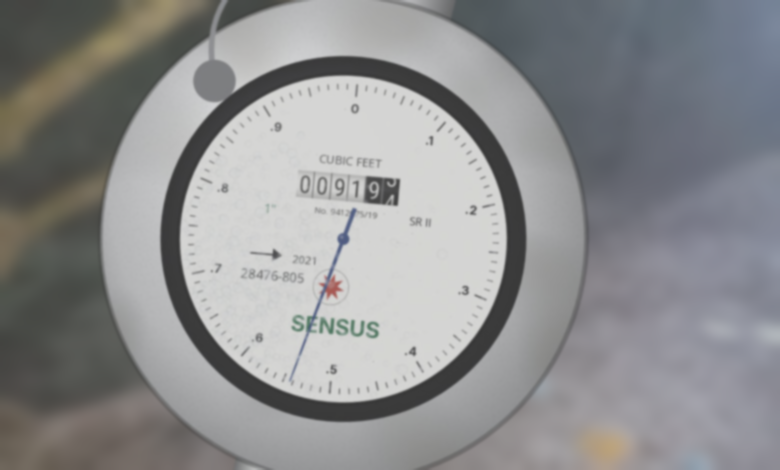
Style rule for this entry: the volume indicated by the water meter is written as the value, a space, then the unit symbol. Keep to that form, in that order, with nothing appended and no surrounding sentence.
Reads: 9193.54 ft³
